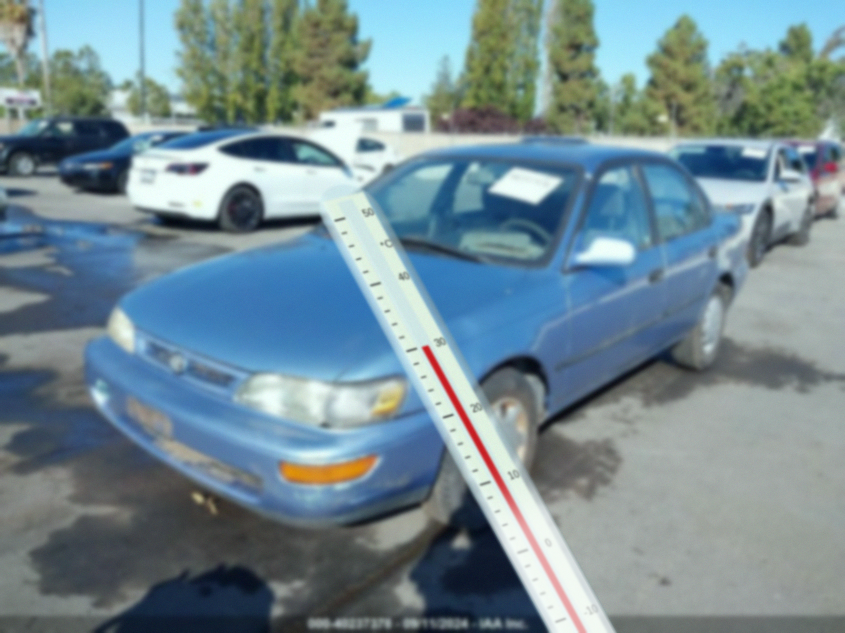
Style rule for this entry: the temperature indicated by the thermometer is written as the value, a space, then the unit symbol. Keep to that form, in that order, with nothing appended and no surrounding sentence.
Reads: 30 °C
